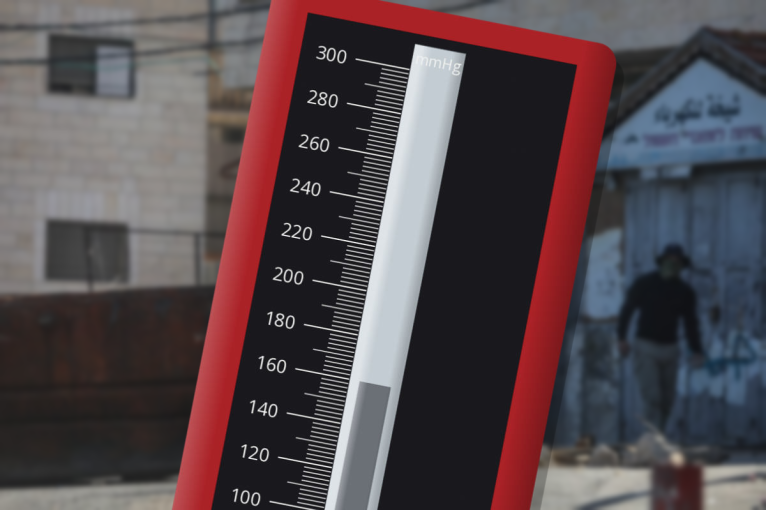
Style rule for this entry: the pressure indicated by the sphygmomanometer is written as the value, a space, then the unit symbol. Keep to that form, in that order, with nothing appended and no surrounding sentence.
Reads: 160 mmHg
